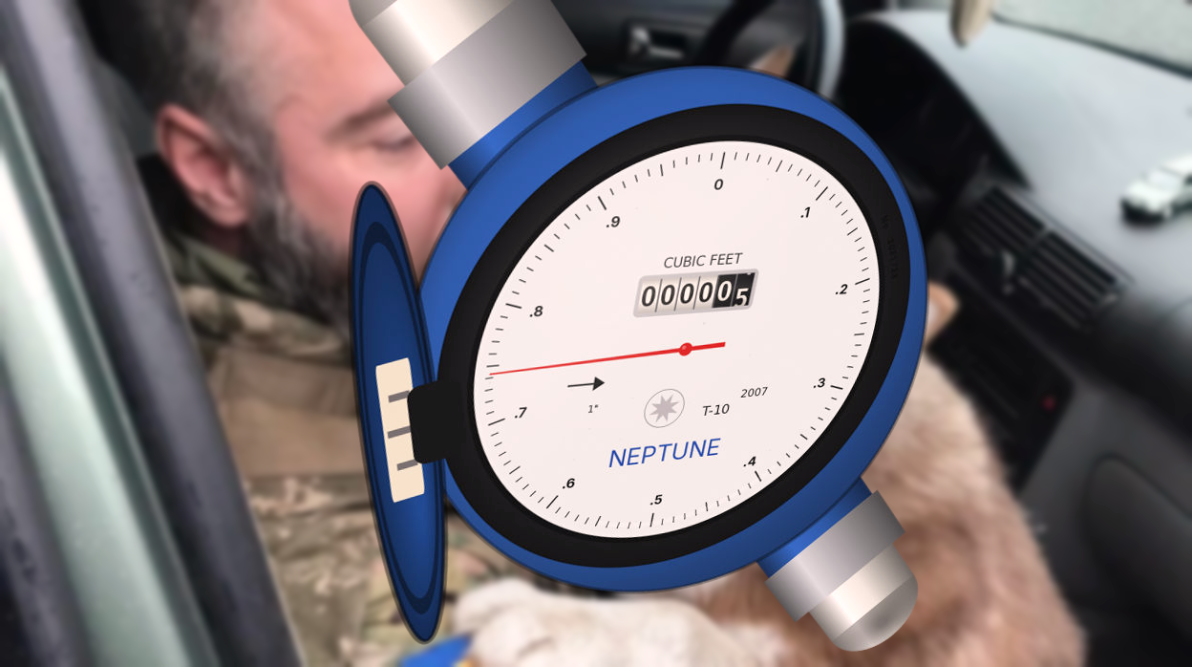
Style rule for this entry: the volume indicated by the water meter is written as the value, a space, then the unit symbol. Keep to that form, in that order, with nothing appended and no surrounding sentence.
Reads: 4.74 ft³
